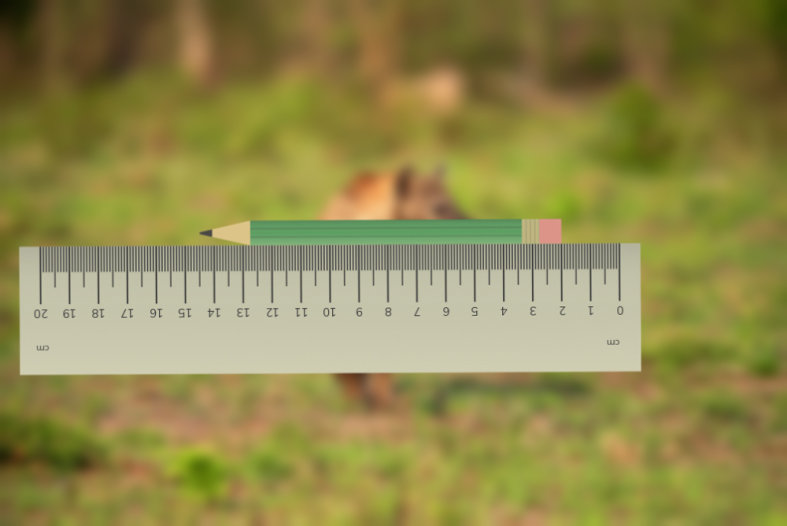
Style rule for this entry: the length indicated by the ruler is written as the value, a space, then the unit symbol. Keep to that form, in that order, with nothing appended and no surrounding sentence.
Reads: 12.5 cm
